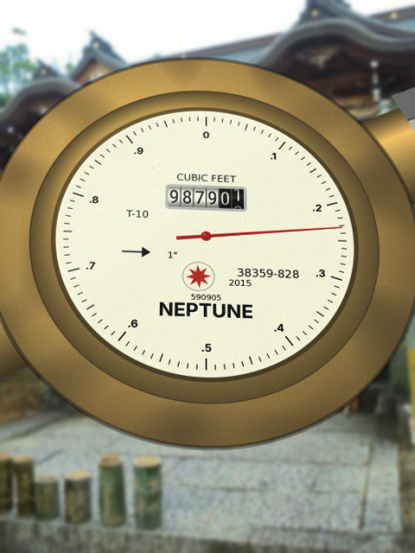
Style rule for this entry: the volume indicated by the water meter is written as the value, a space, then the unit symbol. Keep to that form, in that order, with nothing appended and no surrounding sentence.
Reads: 987901.23 ft³
